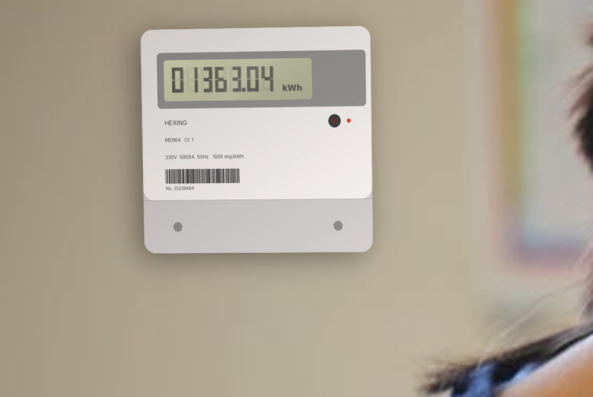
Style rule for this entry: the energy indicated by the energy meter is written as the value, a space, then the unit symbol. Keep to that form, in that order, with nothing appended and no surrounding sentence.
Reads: 1363.04 kWh
